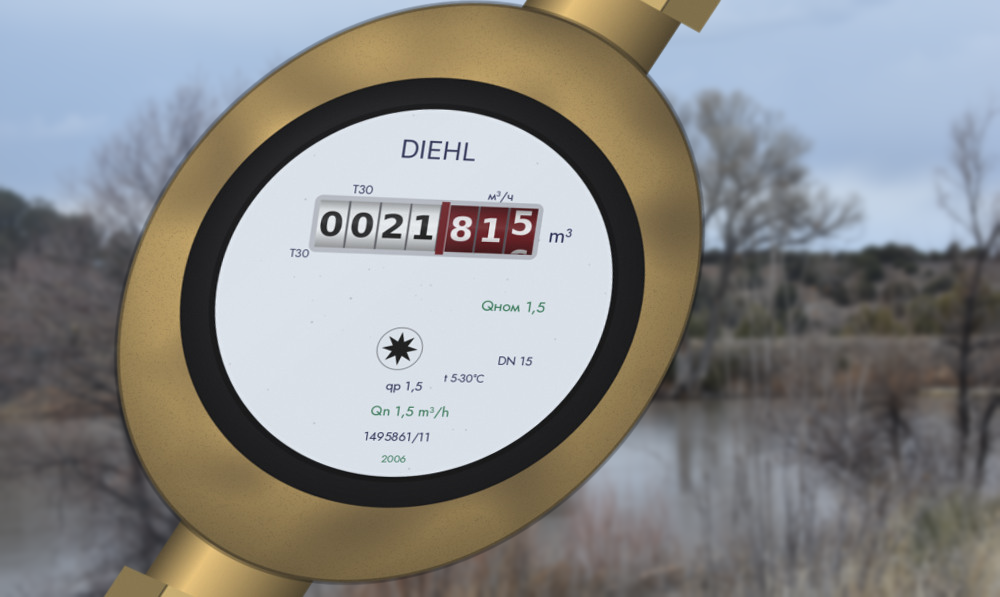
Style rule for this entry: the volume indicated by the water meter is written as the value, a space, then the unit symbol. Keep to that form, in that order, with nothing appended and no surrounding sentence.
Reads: 21.815 m³
